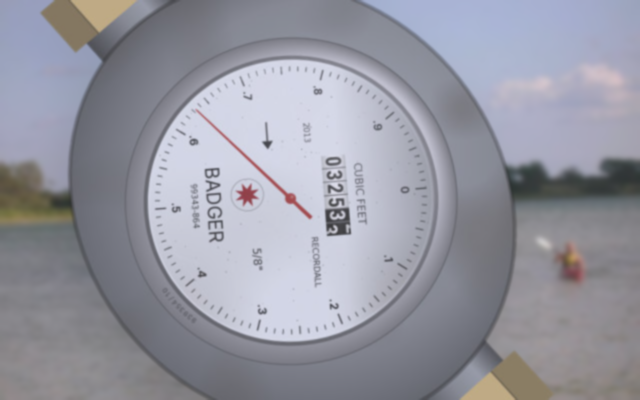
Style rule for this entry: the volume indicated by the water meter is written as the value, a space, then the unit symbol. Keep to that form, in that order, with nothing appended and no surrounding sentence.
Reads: 32532.63 ft³
